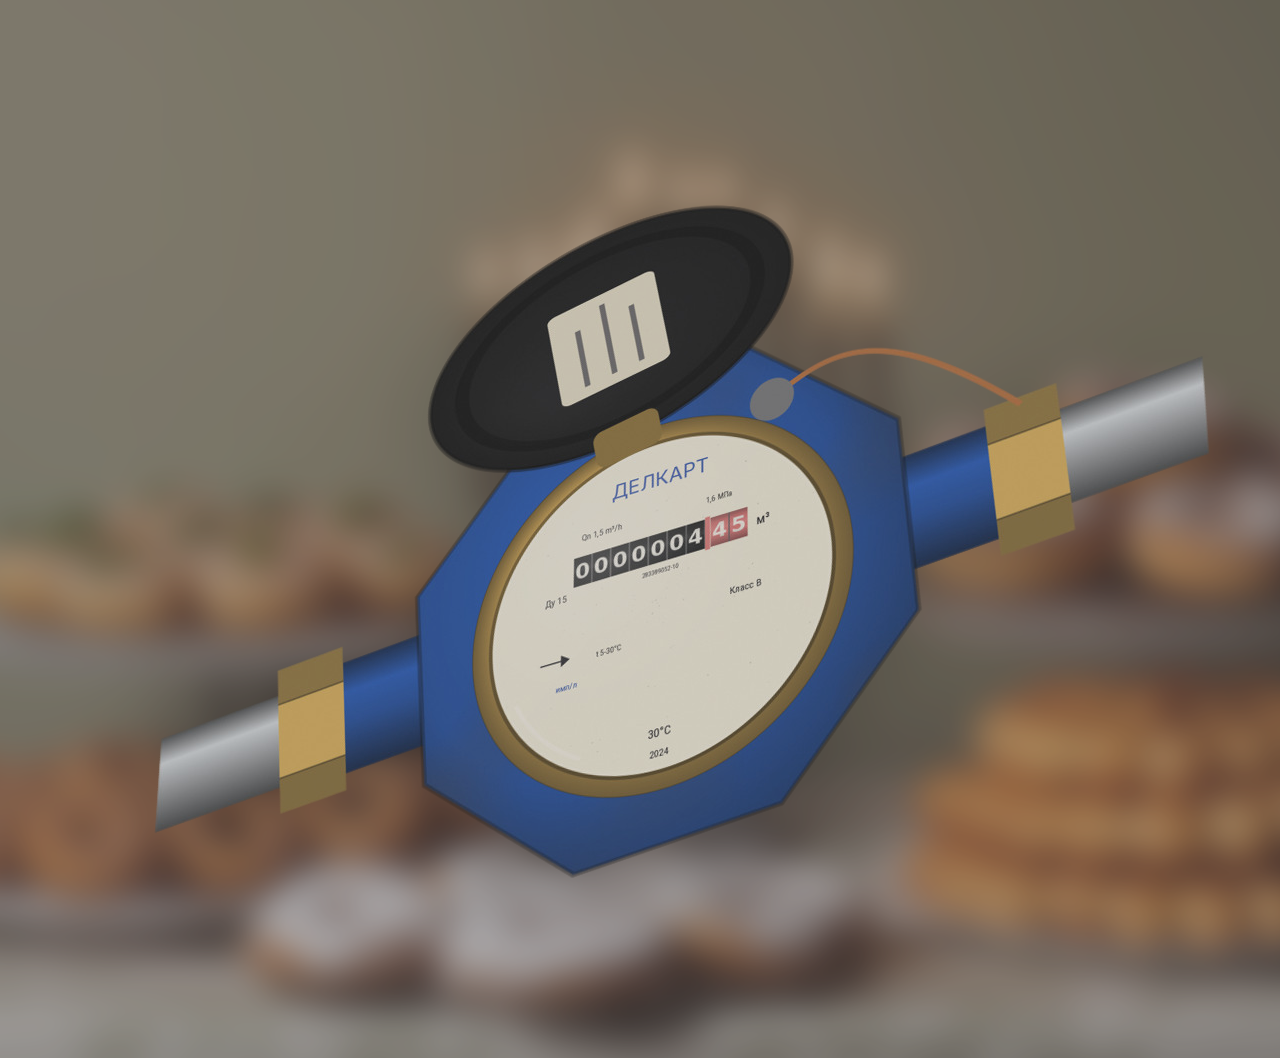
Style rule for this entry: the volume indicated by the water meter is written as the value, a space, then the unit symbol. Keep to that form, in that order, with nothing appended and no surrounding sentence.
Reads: 4.45 m³
